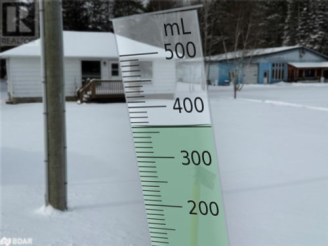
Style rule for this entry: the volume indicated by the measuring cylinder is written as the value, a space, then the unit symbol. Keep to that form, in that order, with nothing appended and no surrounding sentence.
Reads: 360 mL
